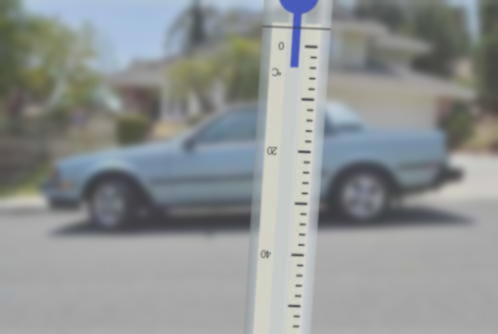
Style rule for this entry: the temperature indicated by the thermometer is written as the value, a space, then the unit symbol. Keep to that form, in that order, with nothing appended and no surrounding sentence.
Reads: 4 °C
